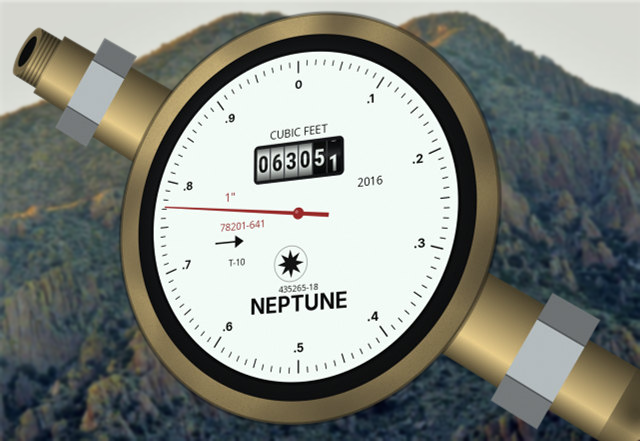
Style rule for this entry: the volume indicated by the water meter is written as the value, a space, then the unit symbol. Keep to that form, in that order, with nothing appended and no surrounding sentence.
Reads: 63050.77 ft³
